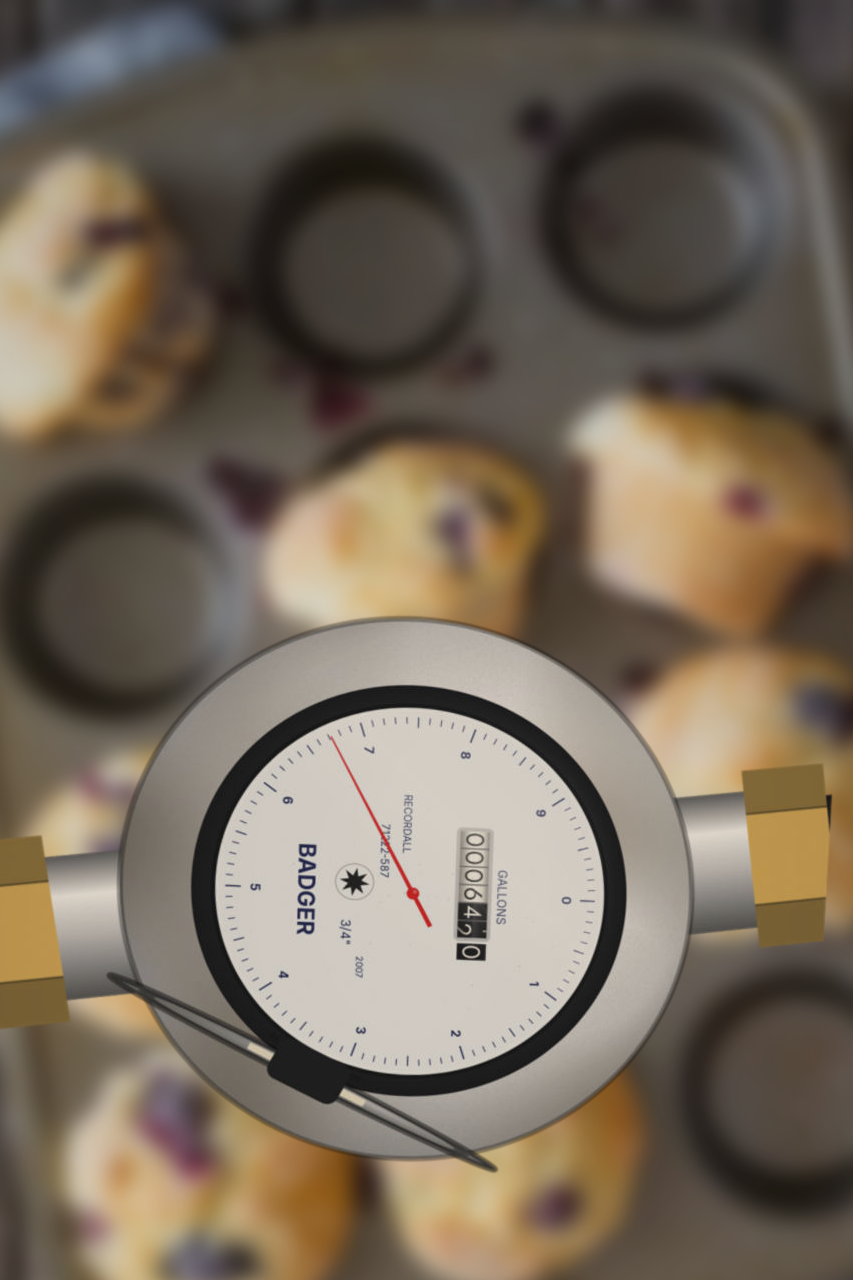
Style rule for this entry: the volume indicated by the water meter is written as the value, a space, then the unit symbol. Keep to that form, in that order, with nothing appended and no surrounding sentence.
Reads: 6416.7 gal
